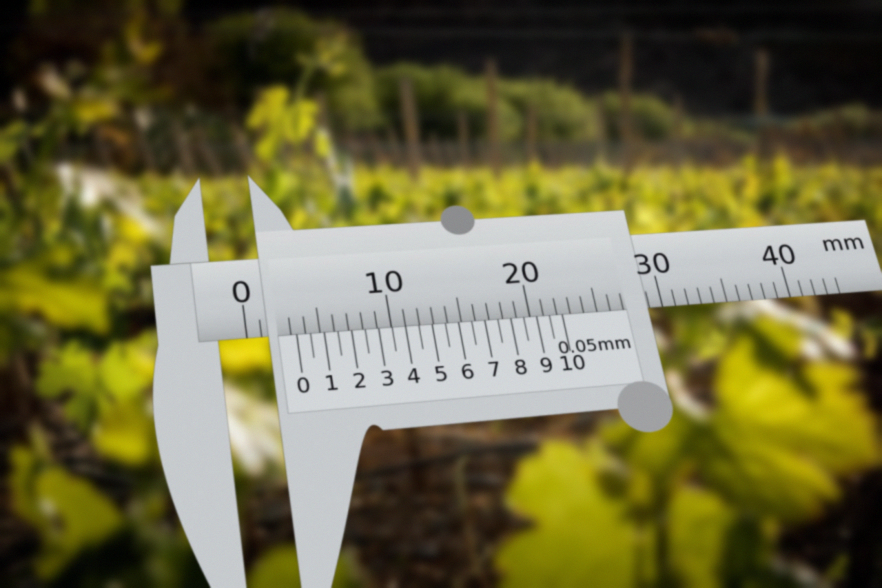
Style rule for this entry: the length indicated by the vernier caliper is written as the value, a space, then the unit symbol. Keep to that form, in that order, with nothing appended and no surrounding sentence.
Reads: 3.4 mm
